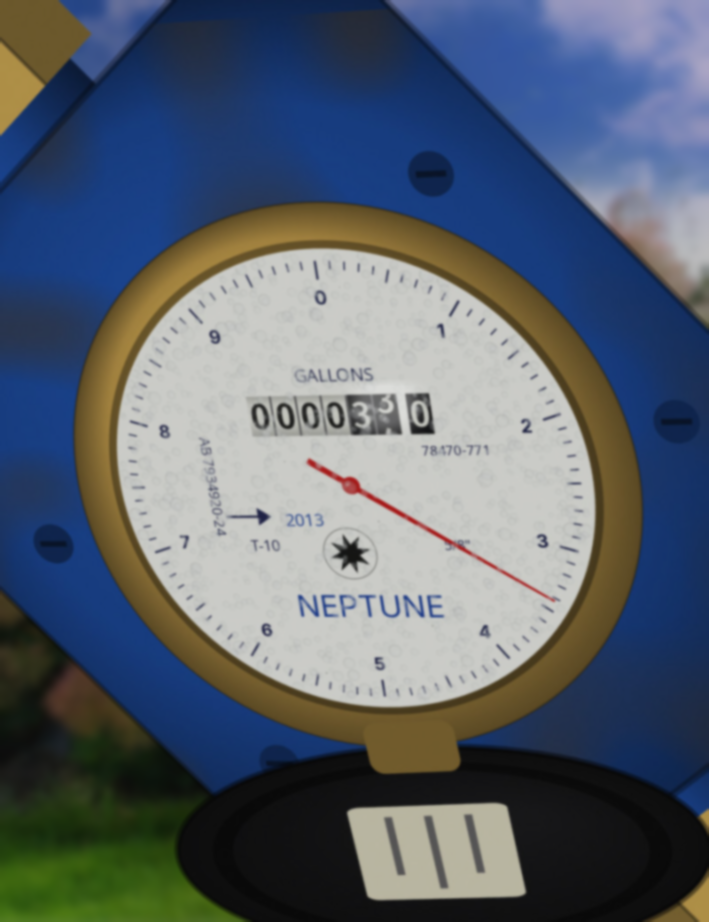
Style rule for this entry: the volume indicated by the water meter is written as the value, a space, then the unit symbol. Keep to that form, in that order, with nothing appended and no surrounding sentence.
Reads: 333.4 gal
